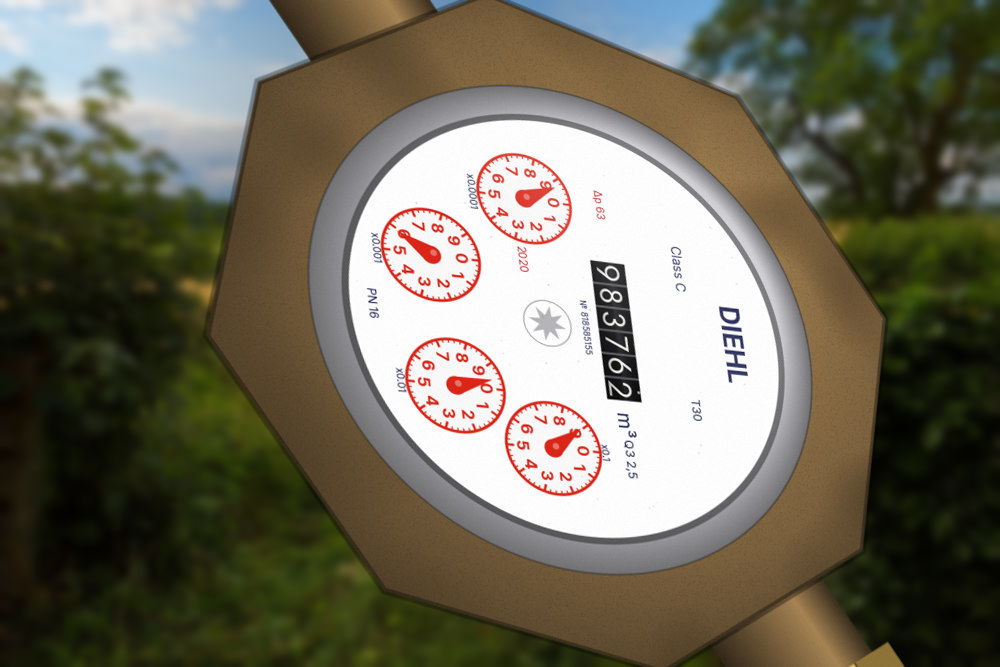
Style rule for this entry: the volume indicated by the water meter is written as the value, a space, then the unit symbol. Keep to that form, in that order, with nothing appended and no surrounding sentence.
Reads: 983761.8959 m³
